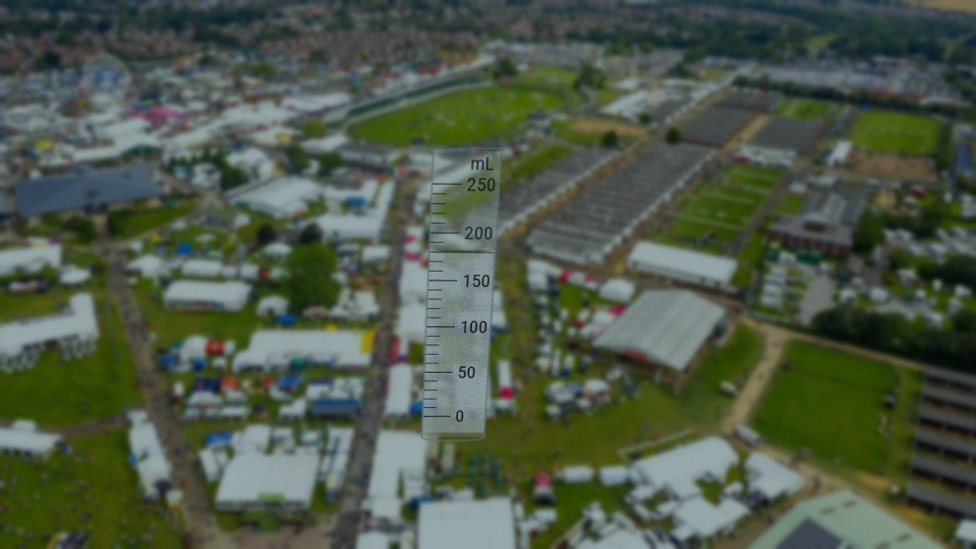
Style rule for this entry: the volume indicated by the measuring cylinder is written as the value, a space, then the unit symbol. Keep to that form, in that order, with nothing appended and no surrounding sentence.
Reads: 180 mL
